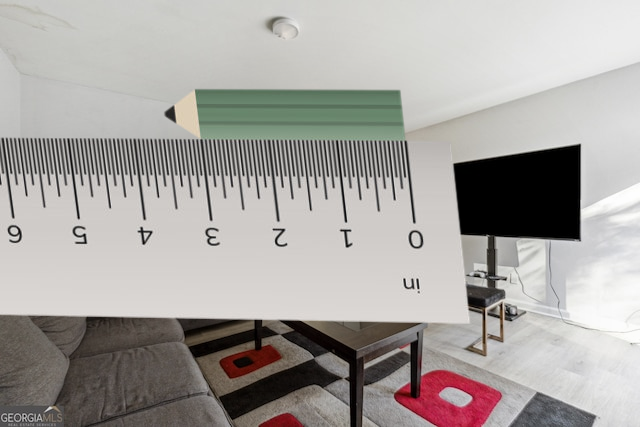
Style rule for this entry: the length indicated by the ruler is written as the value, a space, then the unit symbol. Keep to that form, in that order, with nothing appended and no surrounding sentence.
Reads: 3.5 in
